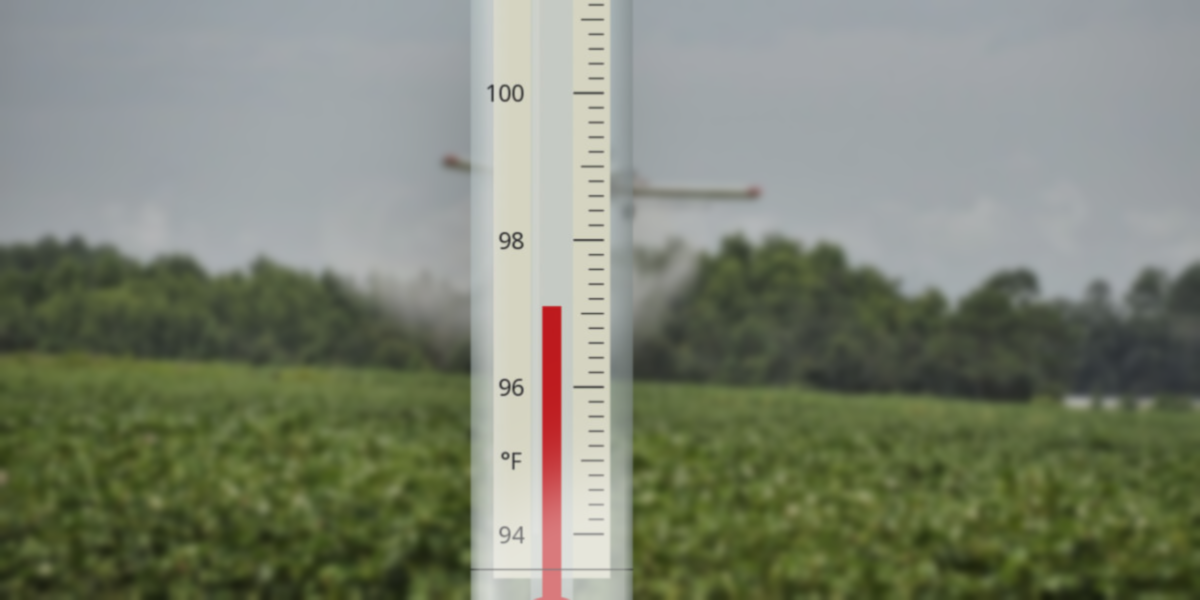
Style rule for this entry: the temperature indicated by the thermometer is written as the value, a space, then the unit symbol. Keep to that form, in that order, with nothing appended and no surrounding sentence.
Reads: 97.1 °F
